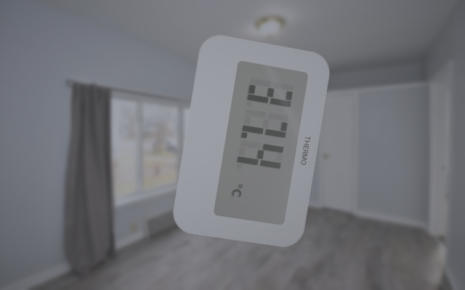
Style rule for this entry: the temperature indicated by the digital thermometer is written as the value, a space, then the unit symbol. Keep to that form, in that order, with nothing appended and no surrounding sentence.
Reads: 37.4 °C
